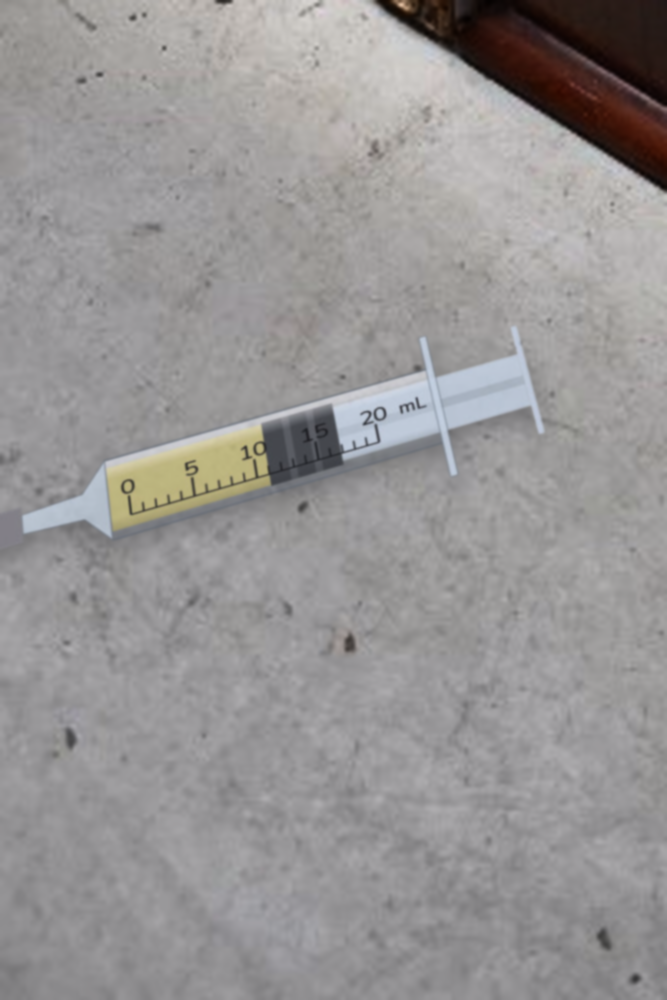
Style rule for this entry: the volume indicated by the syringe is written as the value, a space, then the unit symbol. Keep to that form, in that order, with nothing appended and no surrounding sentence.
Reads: 11 mL
